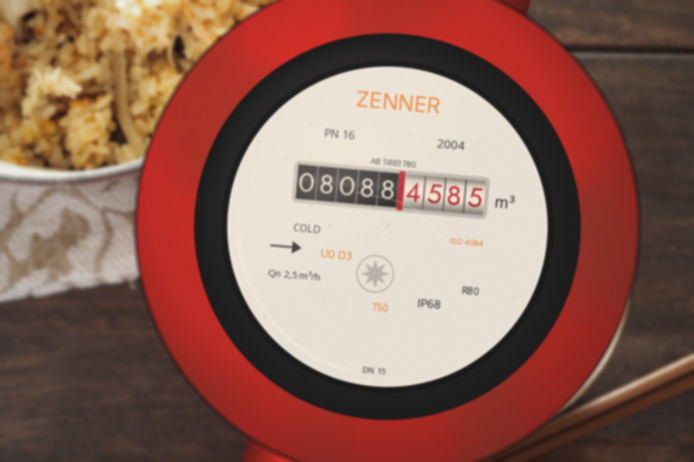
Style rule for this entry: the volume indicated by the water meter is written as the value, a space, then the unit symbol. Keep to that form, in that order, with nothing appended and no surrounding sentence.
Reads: 8088.4585 m³
